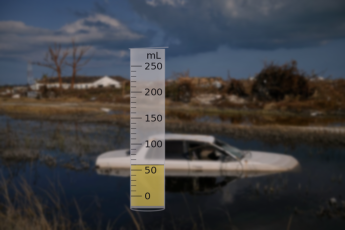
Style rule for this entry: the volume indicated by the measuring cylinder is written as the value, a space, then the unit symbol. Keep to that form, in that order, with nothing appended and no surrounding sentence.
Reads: 60 mL
